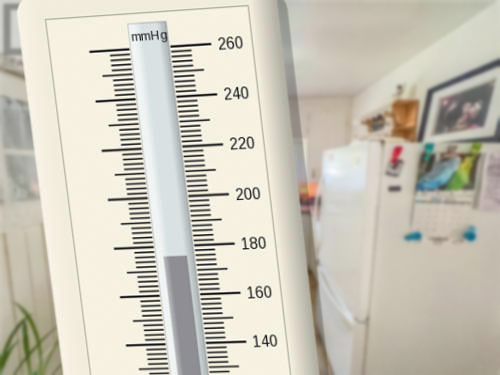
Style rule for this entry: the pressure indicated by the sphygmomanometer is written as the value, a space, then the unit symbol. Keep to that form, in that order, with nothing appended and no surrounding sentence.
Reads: 176 mmHg
